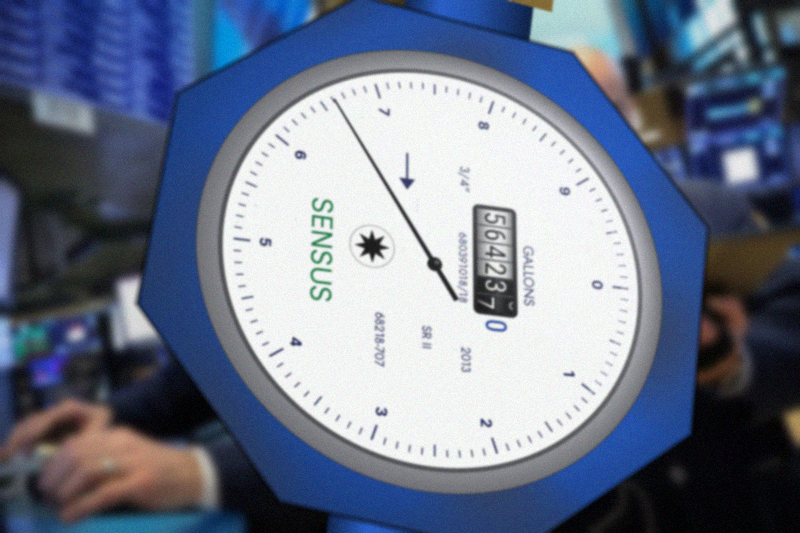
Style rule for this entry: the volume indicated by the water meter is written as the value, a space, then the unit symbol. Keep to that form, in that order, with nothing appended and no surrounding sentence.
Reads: 5642366.6 gal
